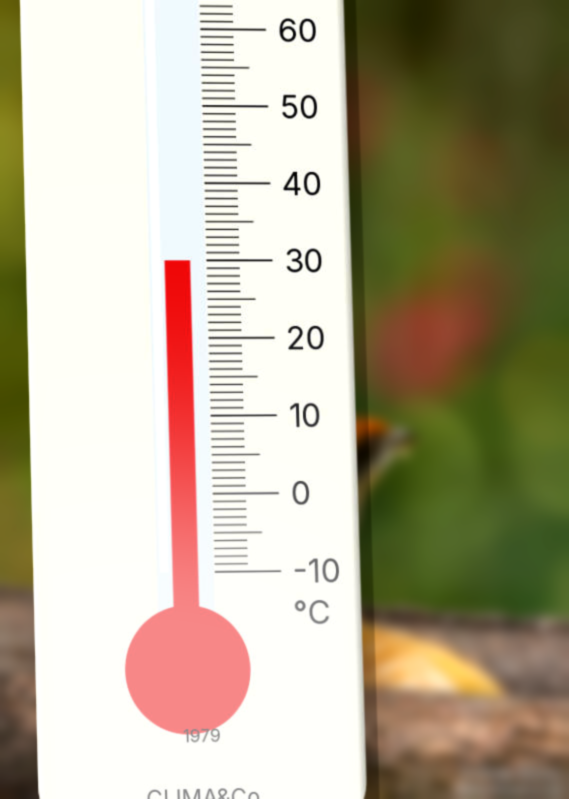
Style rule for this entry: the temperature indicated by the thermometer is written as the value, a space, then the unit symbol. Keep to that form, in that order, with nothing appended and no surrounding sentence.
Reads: 30 °C
